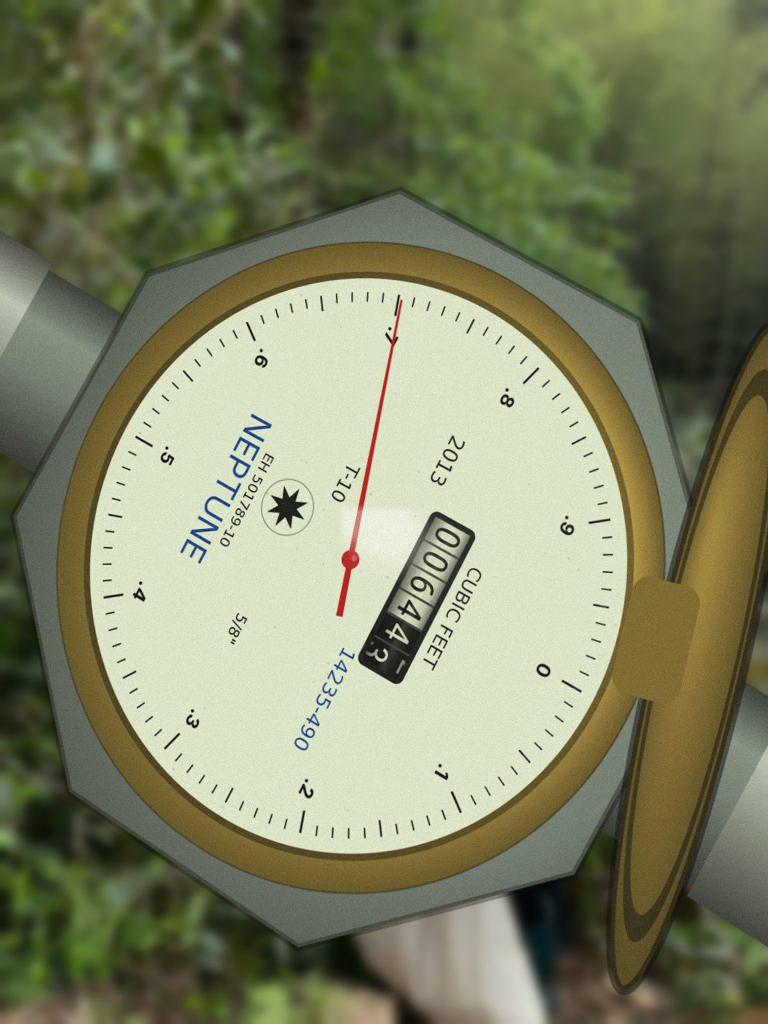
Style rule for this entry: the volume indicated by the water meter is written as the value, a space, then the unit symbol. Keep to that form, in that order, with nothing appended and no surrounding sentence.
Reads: 6442.70 ft³
